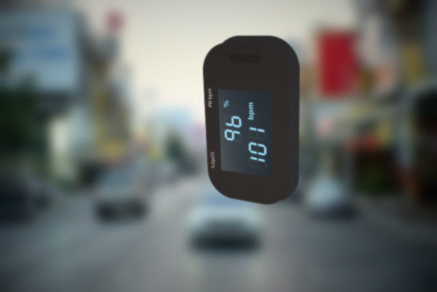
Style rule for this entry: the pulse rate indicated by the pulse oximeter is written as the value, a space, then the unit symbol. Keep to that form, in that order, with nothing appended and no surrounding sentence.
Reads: 101 bpm
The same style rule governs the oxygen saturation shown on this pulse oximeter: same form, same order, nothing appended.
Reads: 96 %
